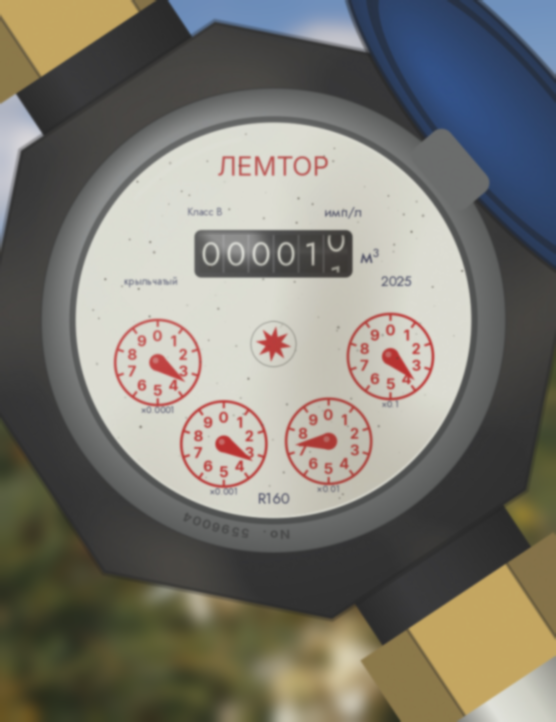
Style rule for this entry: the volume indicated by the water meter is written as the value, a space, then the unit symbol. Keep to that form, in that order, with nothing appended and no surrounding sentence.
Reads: 10.3733 m³
